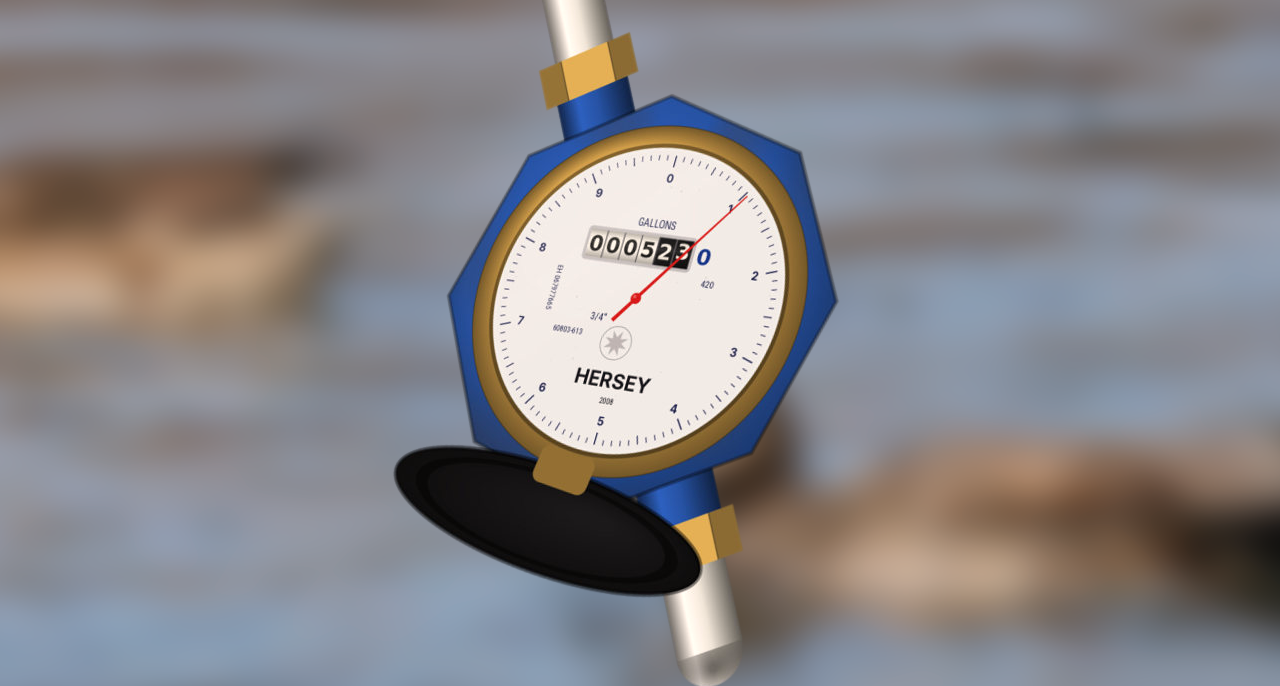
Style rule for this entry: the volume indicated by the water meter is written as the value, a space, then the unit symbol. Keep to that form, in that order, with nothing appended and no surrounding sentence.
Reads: 5231.0 gal
